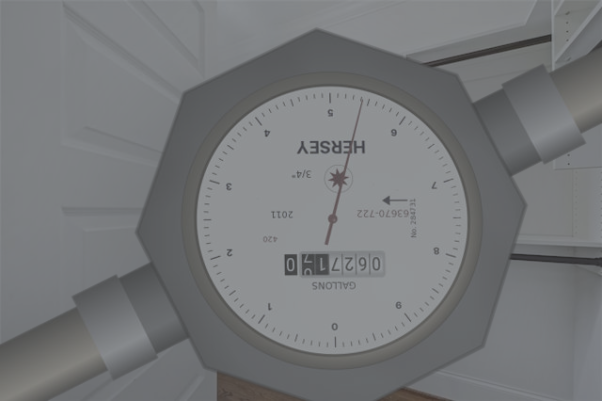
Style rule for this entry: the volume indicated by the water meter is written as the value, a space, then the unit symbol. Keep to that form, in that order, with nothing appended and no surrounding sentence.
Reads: 627165.4 gal
